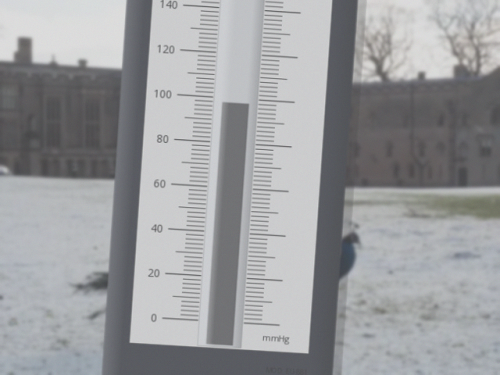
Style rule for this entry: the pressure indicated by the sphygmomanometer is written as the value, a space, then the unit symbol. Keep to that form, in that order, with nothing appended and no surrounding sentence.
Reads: 98 mmHg
